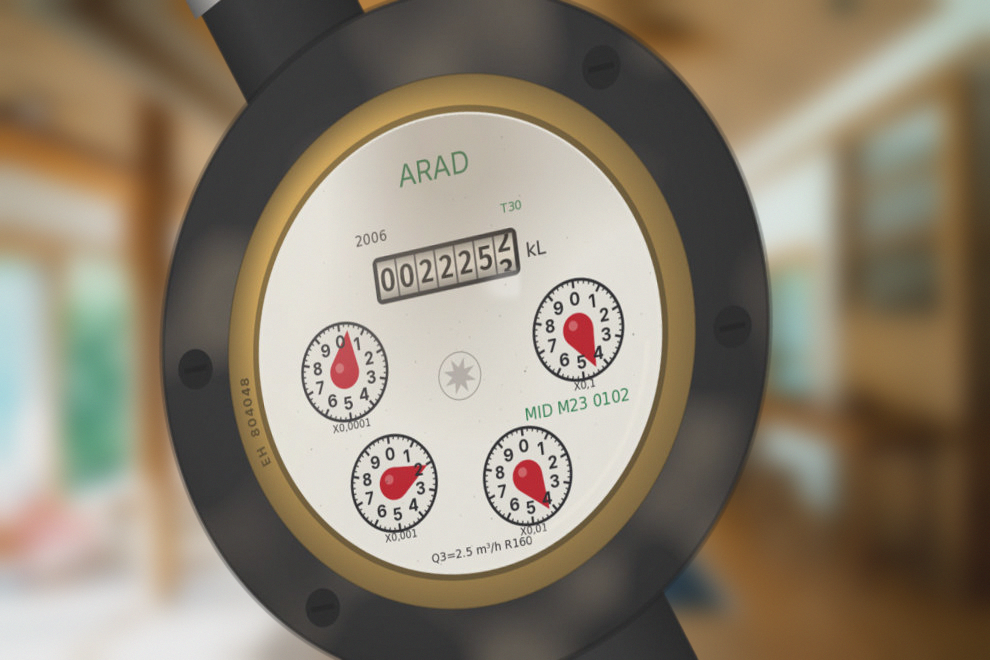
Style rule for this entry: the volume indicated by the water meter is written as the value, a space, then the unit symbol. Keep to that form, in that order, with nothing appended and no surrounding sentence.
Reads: 22252.4420 kL
